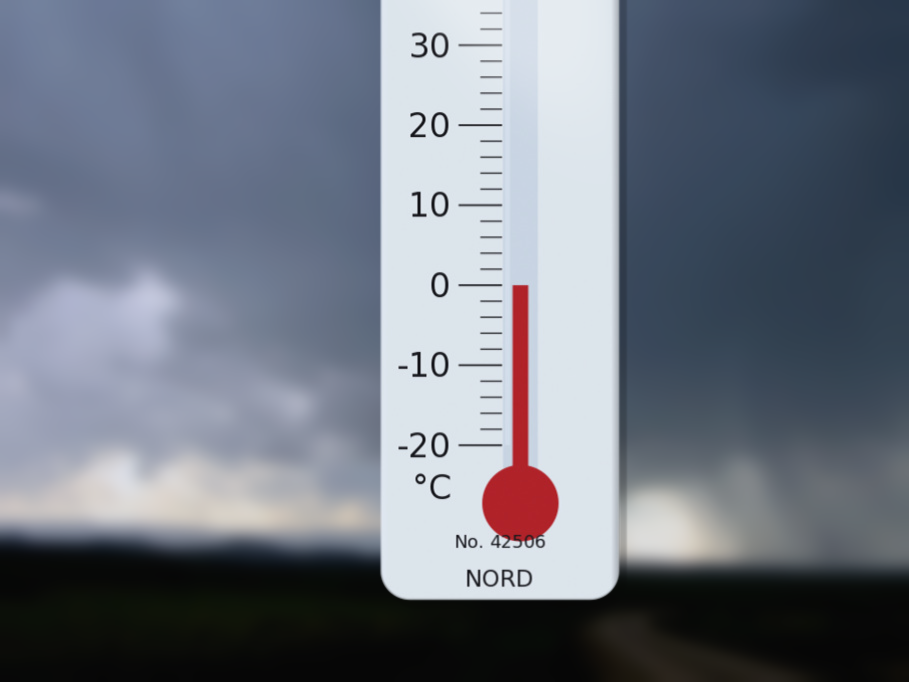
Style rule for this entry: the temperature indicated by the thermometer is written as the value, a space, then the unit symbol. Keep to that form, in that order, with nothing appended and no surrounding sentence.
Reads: 0 °C
